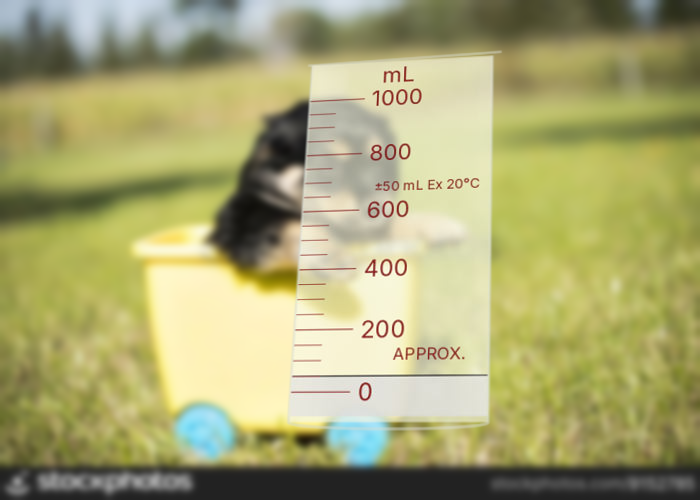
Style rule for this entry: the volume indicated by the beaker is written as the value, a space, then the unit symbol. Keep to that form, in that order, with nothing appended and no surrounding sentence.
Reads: 50 mL
